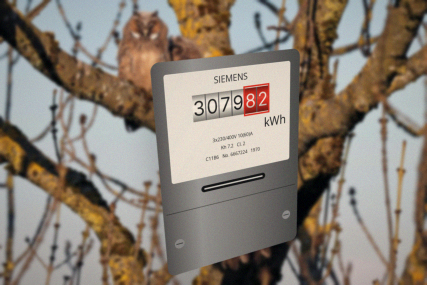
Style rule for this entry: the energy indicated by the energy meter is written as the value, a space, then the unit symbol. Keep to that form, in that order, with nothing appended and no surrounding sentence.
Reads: 3079.82 kWh
